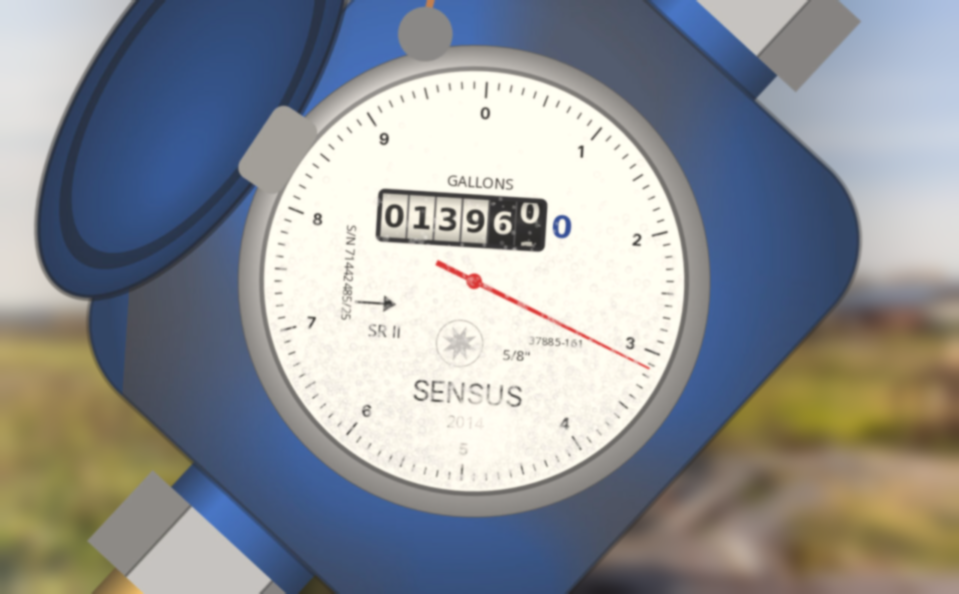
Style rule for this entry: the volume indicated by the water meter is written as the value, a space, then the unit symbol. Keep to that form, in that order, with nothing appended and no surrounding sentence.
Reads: 139603.1 gal
